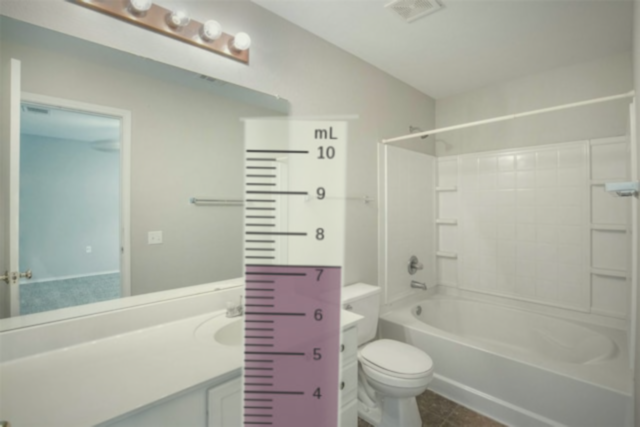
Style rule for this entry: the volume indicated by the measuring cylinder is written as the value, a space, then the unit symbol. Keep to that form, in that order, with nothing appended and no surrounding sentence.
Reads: 7.2 mL
